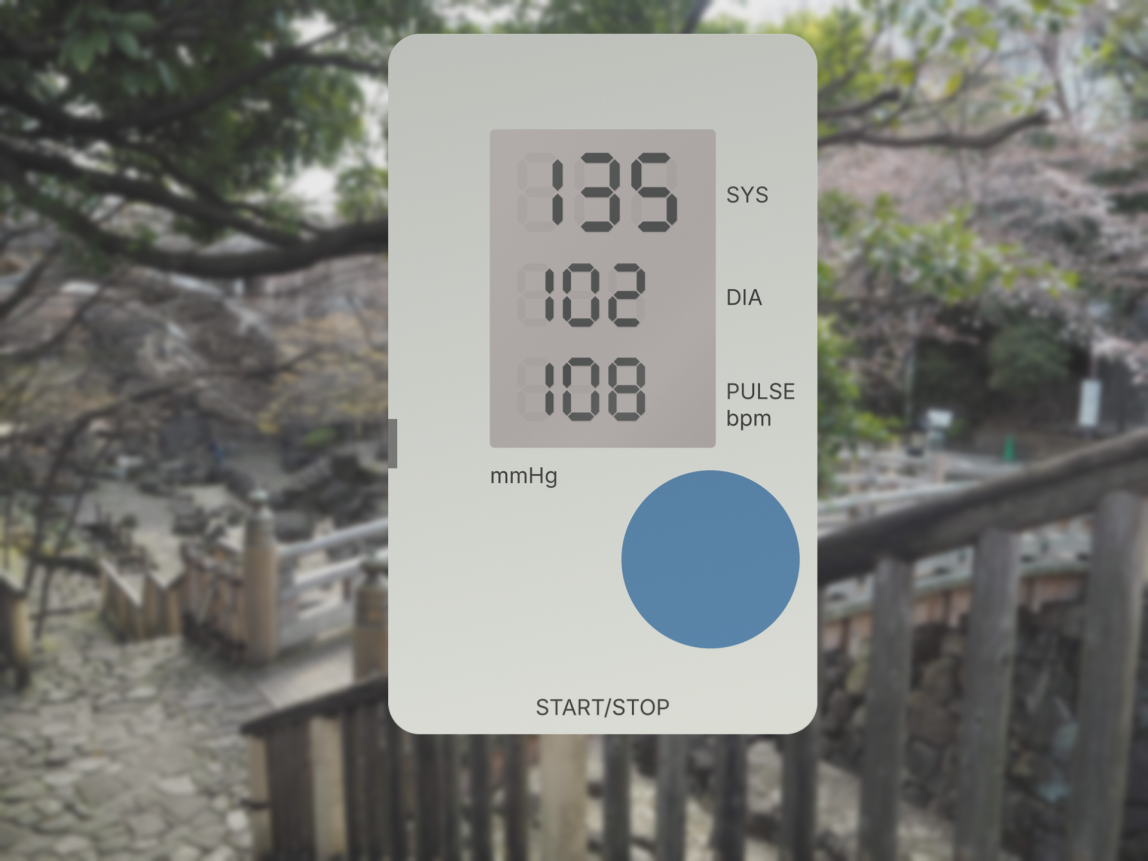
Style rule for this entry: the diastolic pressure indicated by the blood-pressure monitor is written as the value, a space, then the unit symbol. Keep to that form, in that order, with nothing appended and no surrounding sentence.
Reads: 102 mmHg
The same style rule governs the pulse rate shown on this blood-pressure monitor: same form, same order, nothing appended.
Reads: 108 bpm
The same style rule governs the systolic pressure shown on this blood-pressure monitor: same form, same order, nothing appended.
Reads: 135 mmHg
